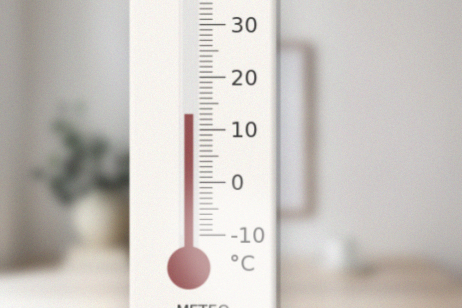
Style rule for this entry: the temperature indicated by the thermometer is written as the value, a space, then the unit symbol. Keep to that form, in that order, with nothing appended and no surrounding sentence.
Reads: 13 °C
